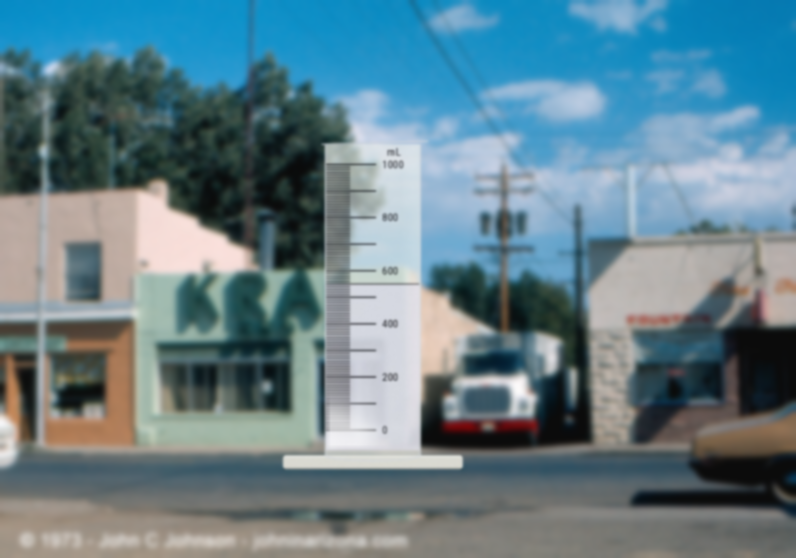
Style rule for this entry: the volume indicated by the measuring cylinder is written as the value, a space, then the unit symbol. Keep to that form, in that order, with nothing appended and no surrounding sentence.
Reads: 550 mL
